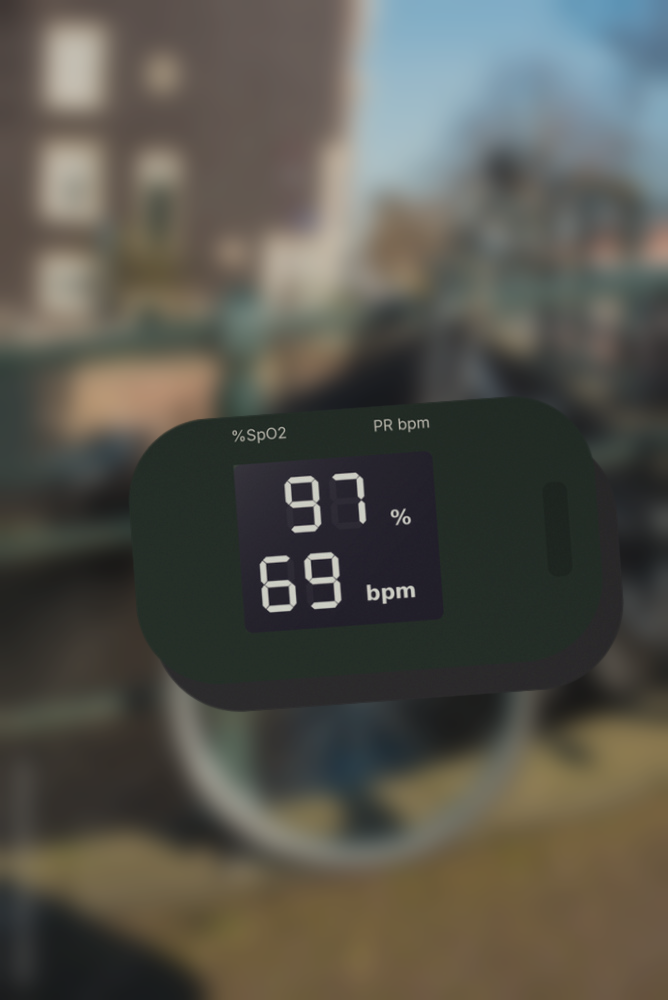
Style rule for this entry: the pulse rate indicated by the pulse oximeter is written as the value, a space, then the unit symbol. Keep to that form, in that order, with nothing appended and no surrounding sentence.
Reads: 69 bpm
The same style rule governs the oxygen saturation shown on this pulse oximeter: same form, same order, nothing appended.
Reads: 97 %
